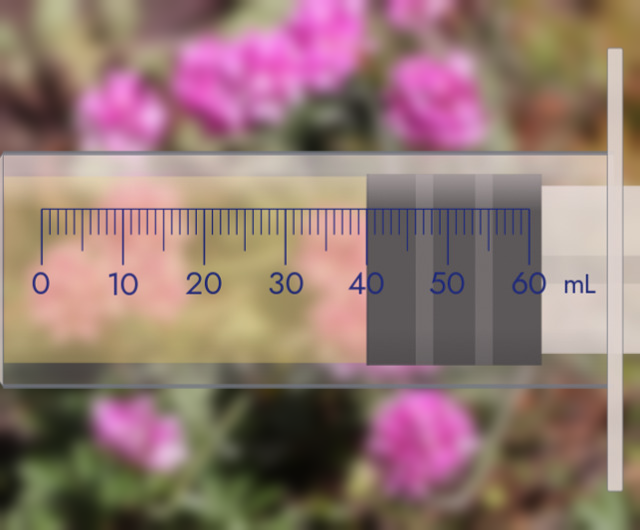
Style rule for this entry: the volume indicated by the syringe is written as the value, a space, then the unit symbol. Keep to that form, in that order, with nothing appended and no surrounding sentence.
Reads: 40 mL
